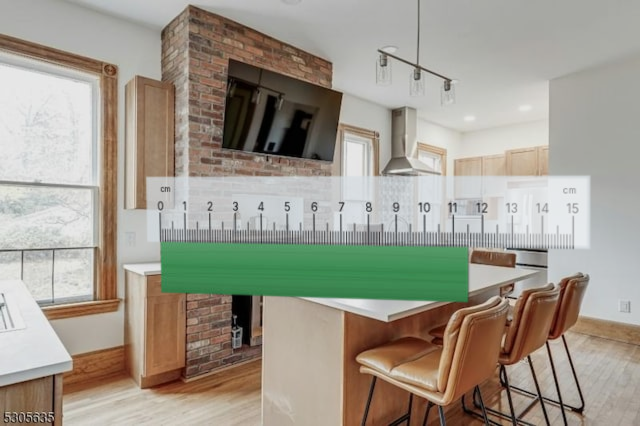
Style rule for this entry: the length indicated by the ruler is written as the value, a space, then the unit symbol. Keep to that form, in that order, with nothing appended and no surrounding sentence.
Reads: 11.5 cm
